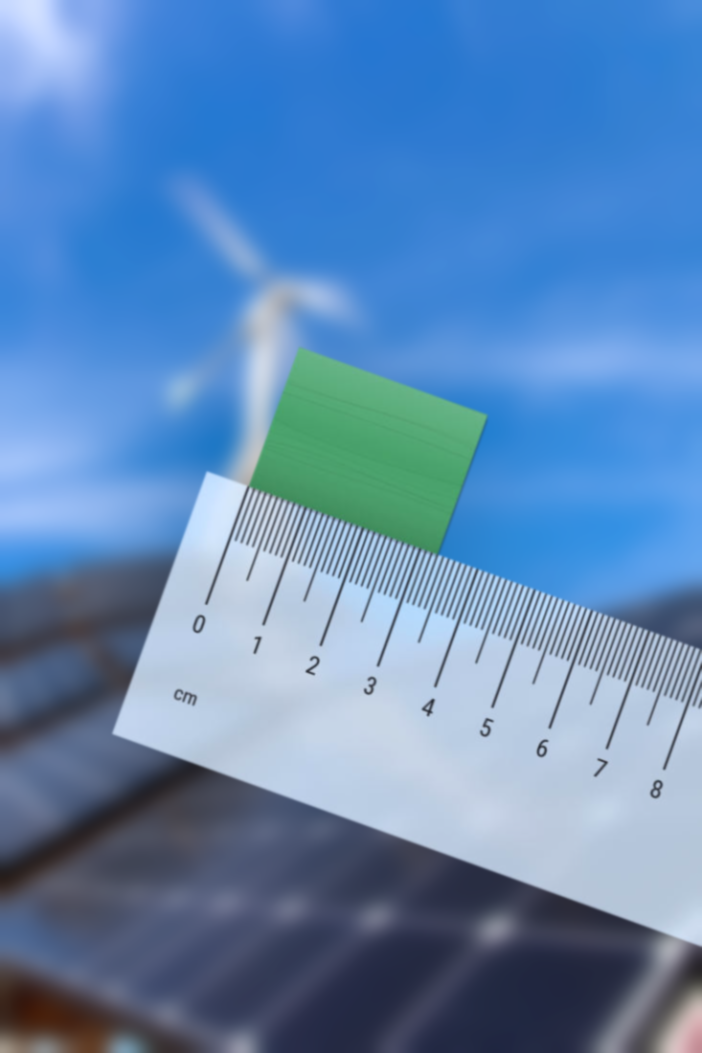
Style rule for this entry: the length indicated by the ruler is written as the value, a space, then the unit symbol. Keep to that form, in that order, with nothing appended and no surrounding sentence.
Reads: 3.3 cm
